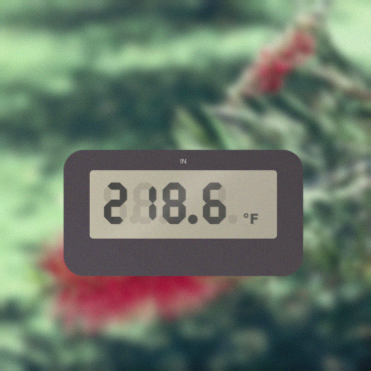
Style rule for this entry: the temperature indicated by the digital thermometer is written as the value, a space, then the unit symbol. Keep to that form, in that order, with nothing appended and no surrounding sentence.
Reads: 218.6 °F
